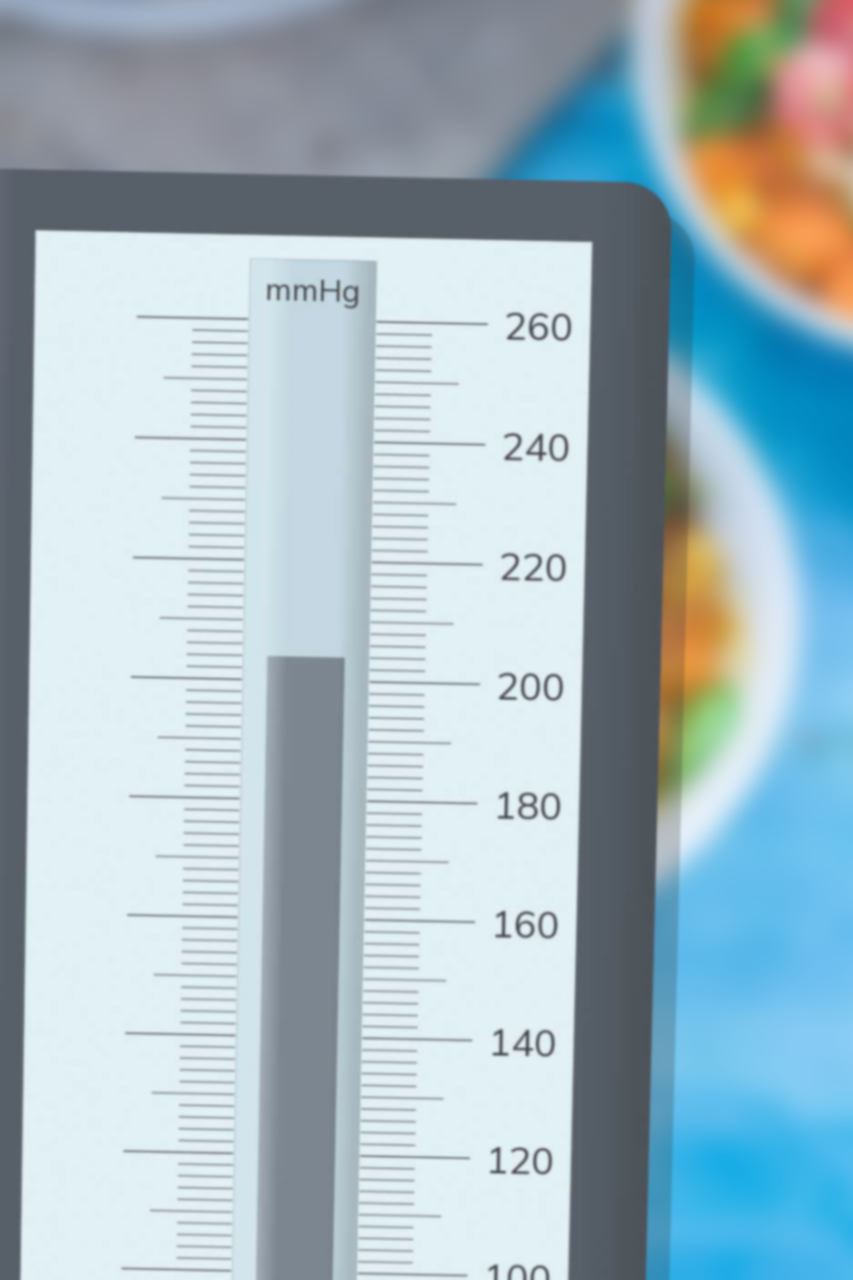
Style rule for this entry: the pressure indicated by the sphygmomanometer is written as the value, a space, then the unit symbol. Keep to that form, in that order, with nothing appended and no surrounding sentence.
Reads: 204 mmHg
